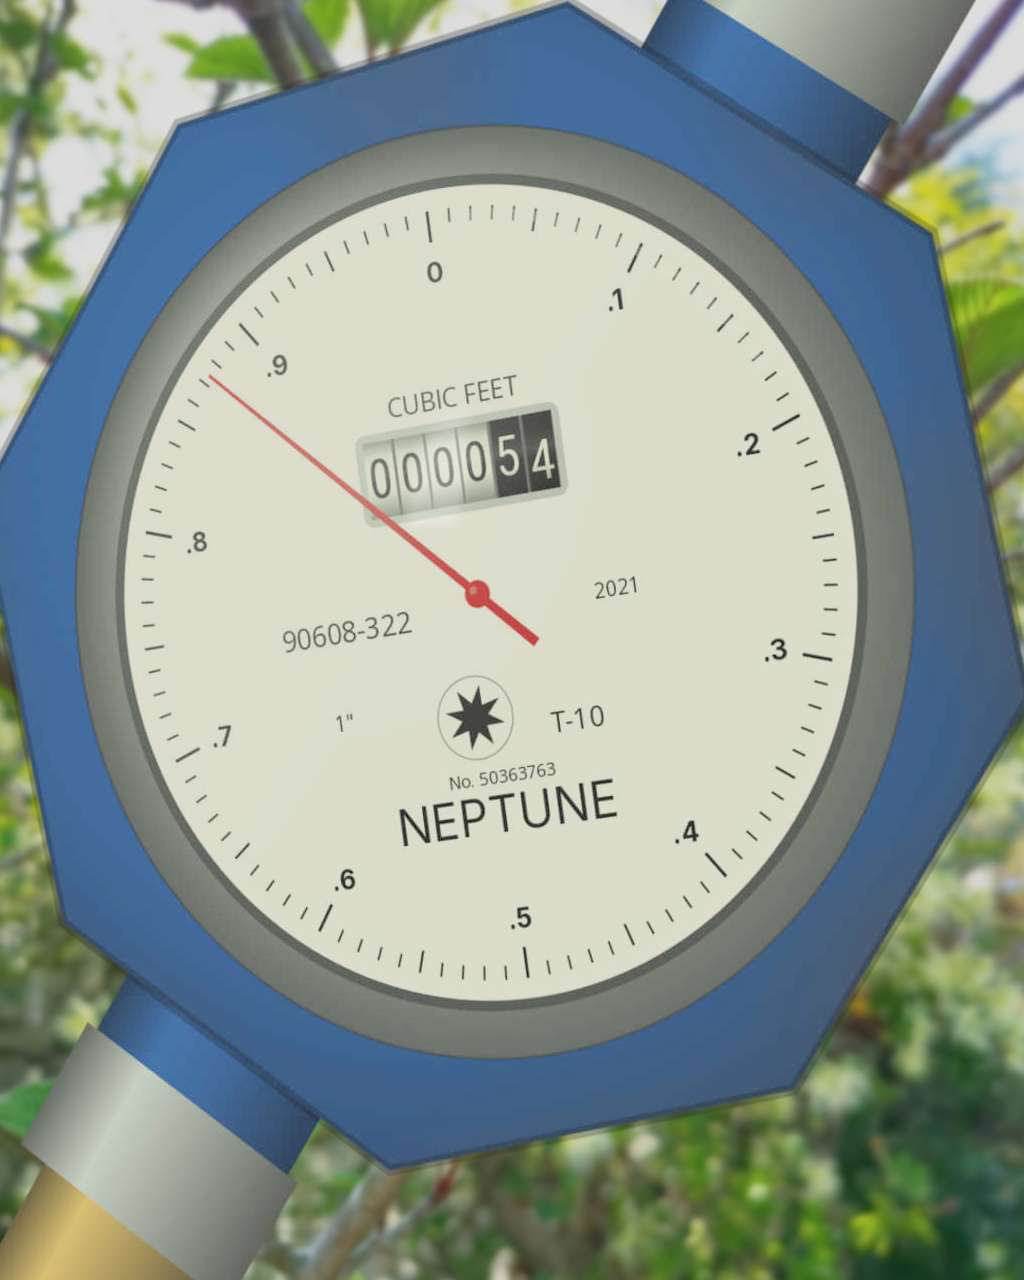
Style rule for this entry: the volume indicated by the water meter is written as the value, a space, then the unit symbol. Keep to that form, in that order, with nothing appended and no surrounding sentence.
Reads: 53.87 ft³
